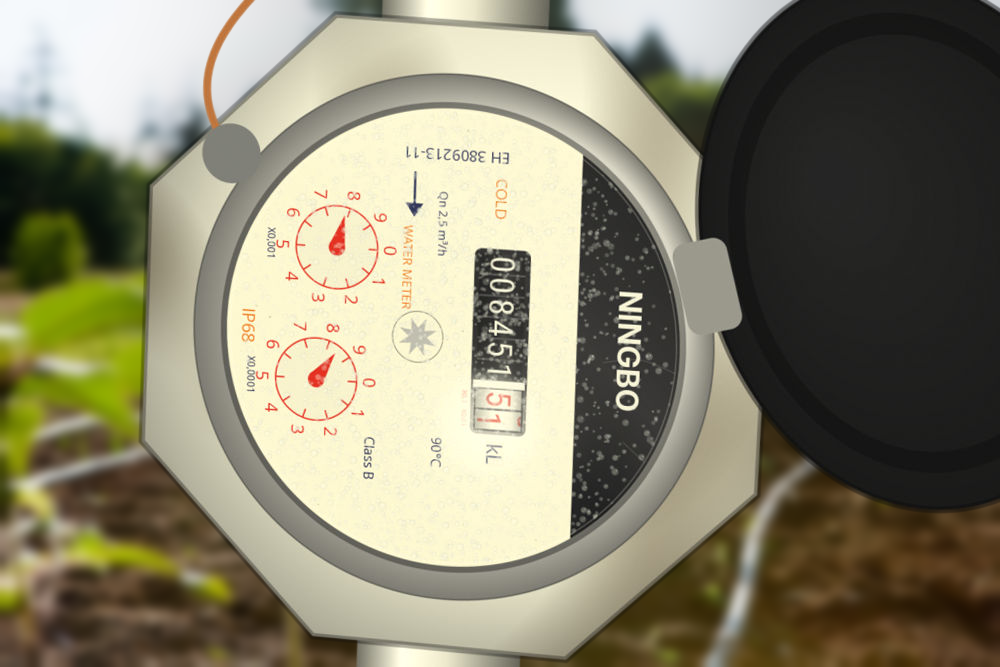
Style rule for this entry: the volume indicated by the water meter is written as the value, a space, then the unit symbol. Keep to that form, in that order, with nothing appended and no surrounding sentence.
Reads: 8451.5078 kL
